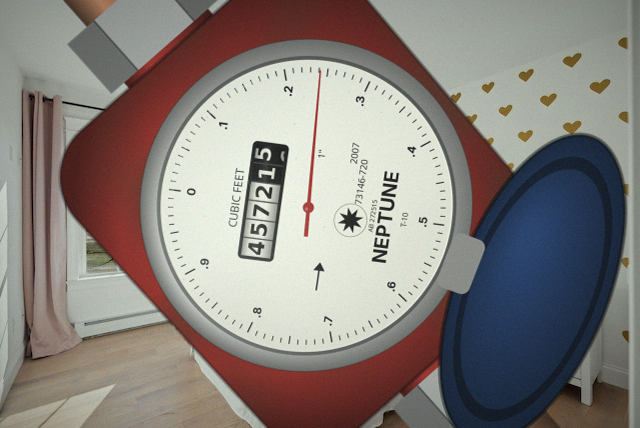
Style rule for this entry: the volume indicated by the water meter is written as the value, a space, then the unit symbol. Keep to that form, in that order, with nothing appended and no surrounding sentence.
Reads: 457215.24 ft³
